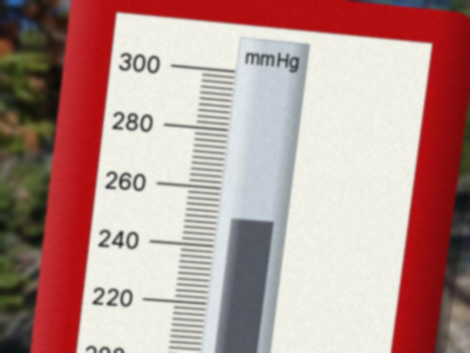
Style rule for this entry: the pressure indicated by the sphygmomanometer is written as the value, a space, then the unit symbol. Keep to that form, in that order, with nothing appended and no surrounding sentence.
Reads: 250 mmHg
